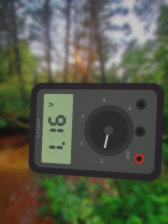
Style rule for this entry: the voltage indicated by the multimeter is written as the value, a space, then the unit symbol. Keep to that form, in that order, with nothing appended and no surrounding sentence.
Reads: 1.16 V
